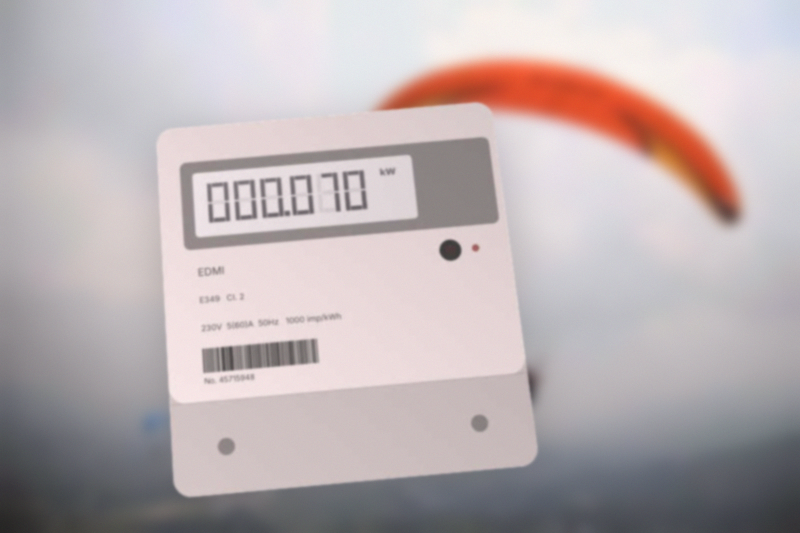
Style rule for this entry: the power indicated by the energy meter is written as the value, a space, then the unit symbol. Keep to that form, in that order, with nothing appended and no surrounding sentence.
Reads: 0.070 kW
